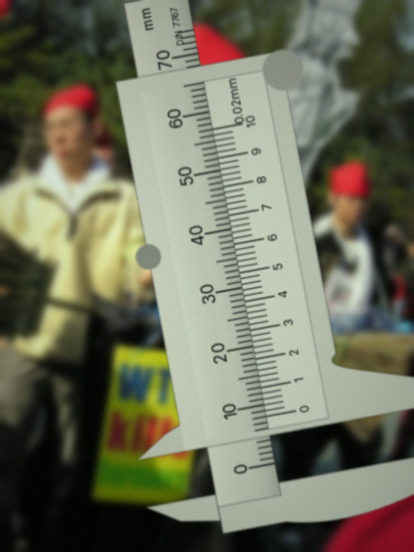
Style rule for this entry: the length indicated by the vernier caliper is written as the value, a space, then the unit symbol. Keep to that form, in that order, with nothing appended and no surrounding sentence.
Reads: 8.0 mm
